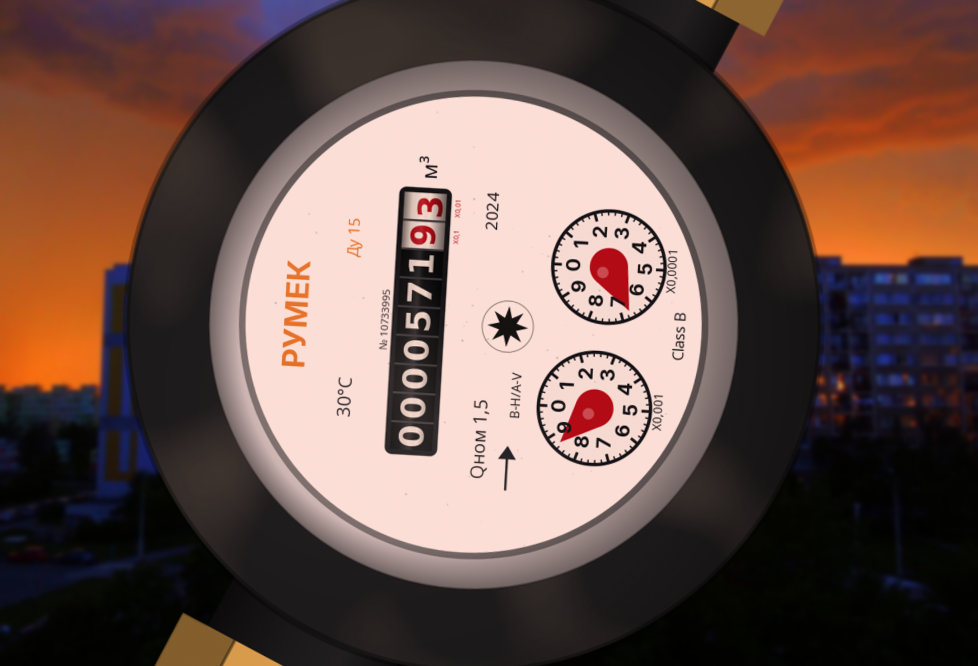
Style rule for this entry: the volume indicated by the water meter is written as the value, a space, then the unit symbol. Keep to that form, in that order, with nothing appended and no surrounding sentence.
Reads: 571.9286 m³
